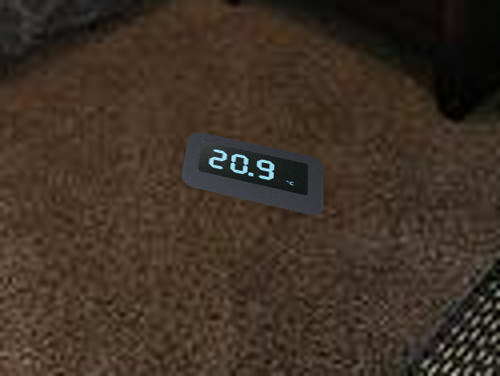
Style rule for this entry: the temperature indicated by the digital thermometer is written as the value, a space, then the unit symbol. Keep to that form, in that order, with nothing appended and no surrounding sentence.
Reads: 20.9 °C
